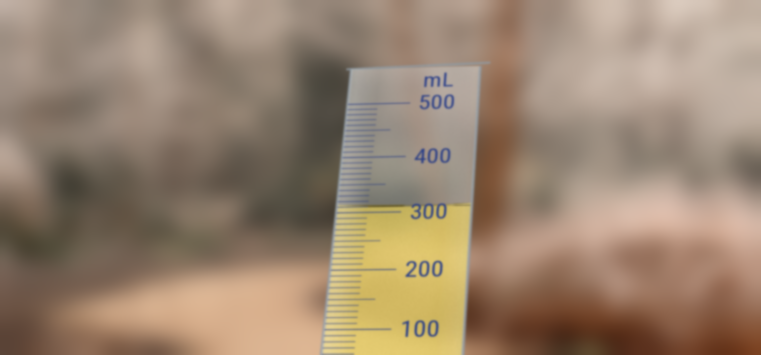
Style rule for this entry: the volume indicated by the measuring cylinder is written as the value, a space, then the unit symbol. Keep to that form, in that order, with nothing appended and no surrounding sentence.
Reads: 310 mL
